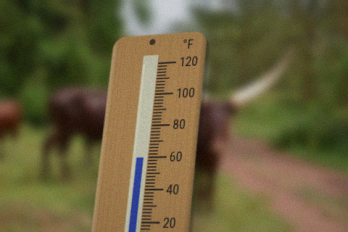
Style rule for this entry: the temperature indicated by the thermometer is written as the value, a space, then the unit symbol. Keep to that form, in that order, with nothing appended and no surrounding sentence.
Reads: 60 °F
